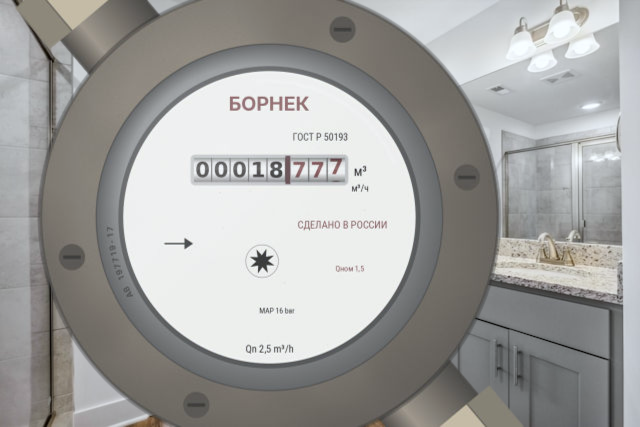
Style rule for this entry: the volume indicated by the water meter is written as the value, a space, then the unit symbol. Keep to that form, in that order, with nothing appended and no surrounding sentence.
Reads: 18.777 m³
